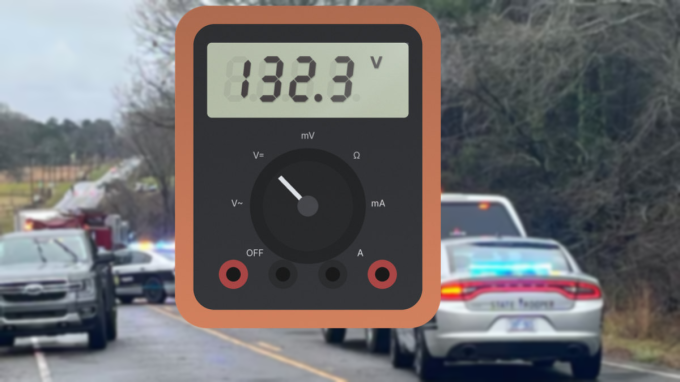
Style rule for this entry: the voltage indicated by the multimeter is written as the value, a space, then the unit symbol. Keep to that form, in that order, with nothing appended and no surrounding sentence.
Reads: 132.3 V
